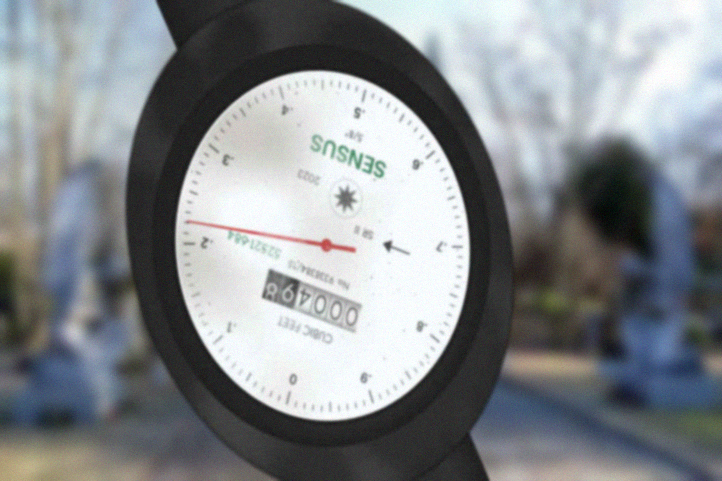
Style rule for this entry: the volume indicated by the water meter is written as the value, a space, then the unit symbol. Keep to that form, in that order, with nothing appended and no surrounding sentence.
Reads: 498.22 ft³
